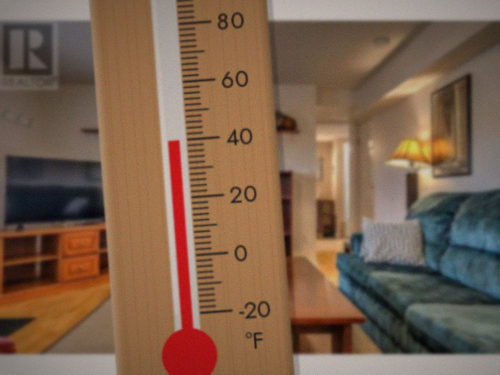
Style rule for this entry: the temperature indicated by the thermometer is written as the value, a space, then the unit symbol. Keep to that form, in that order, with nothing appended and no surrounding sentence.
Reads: 40 °F
